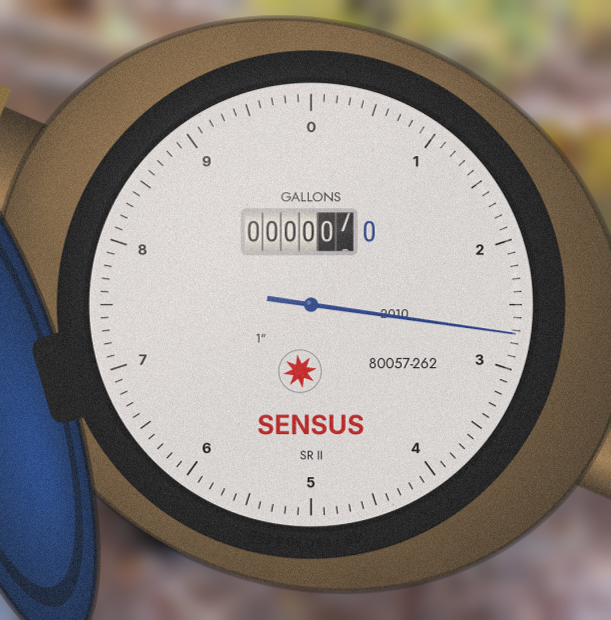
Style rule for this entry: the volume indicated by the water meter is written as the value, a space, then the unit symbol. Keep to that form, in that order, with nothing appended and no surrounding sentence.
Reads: 72.7 gal
